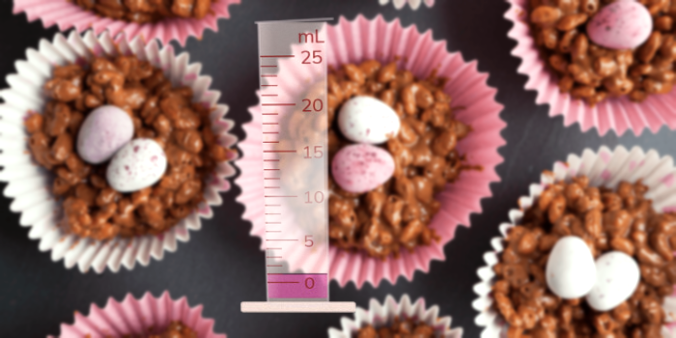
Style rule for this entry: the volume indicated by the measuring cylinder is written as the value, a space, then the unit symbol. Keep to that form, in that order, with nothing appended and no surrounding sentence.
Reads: 1 mL
